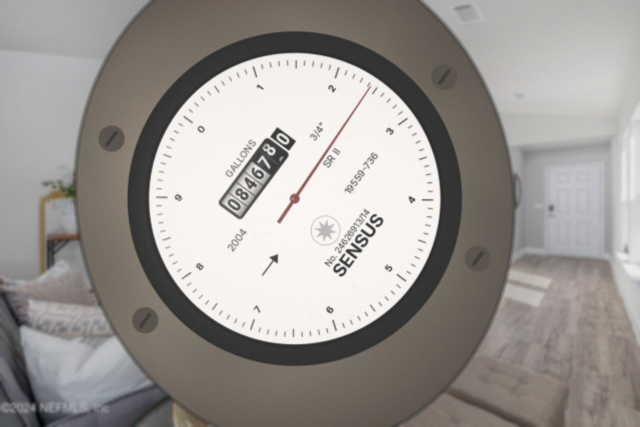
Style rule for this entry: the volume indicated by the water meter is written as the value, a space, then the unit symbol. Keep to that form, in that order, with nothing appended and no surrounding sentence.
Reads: 846782.4 gal
